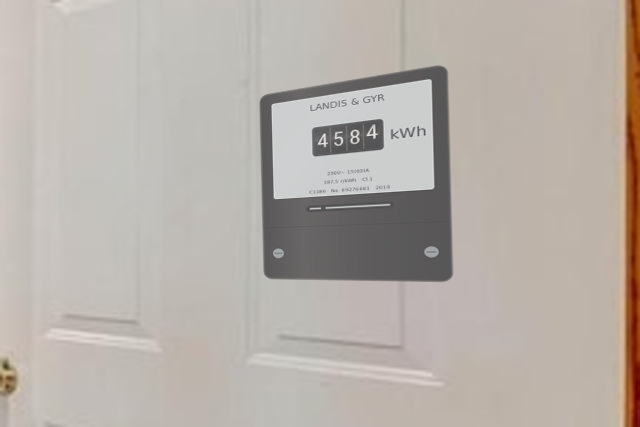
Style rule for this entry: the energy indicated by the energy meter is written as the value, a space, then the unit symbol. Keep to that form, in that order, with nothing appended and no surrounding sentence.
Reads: 4584 kWh
